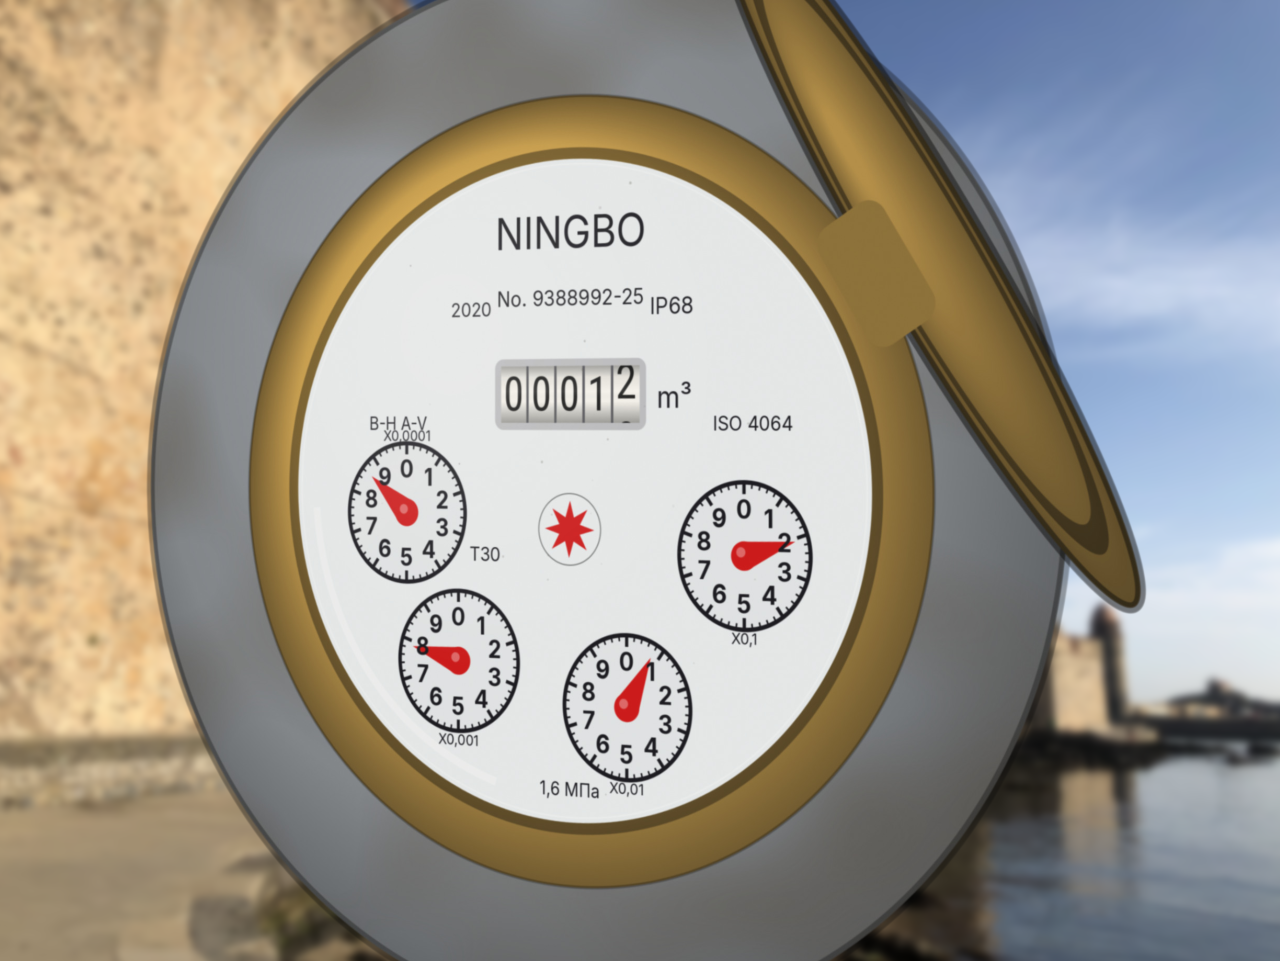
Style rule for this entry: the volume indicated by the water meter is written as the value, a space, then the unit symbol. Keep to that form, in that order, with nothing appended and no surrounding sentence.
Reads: 12.2078 m³
